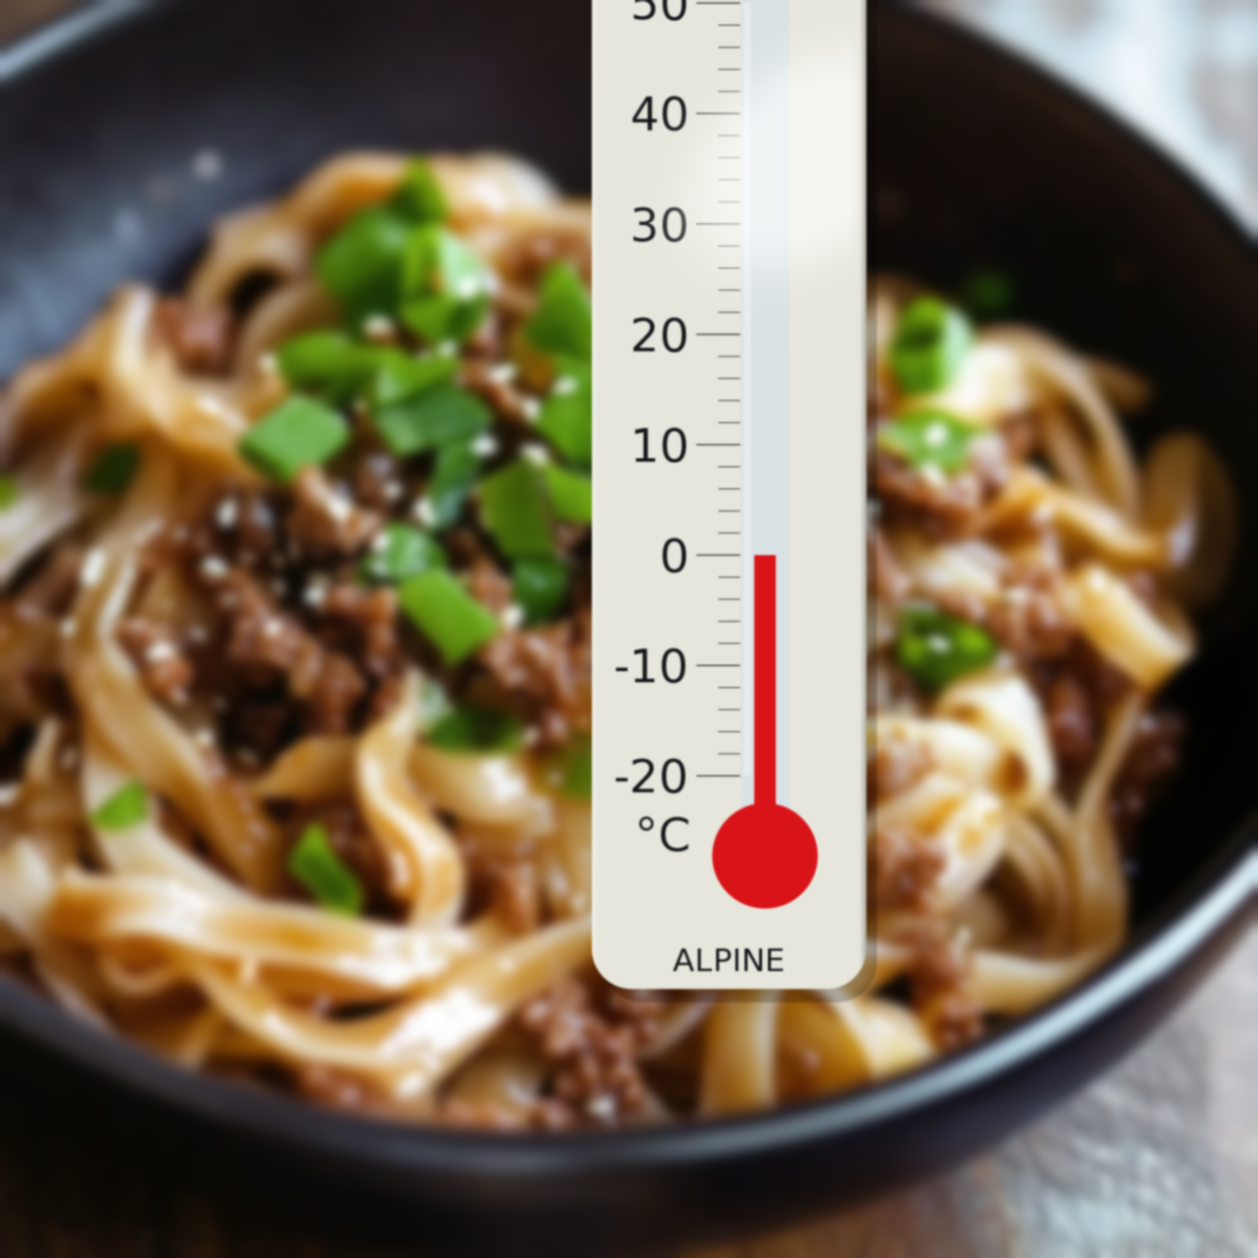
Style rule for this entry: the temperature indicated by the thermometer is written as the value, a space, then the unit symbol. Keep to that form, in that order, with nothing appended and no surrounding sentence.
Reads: 0 °C
